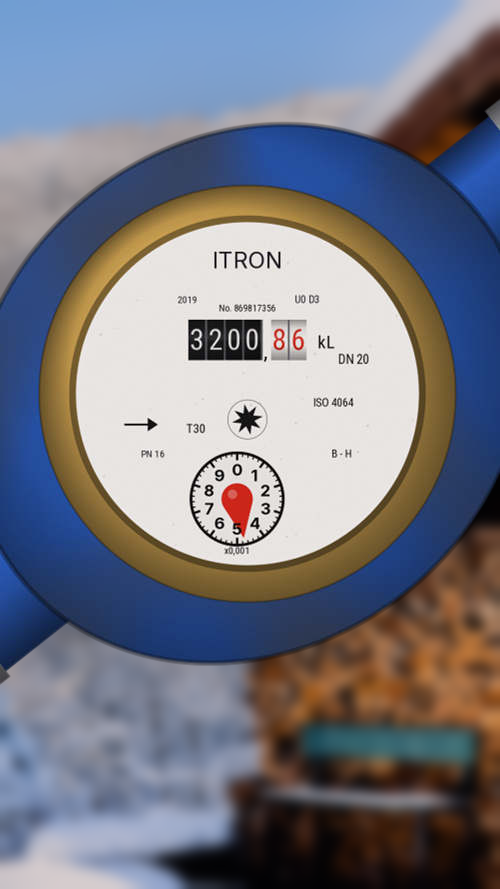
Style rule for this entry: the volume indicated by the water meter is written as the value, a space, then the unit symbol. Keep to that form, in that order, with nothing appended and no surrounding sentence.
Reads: 3200.864 kL
